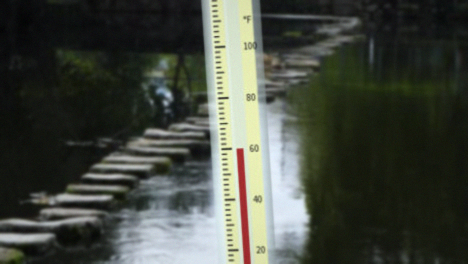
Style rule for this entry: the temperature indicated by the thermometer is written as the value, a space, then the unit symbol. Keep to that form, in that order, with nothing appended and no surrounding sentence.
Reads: 60 °F
